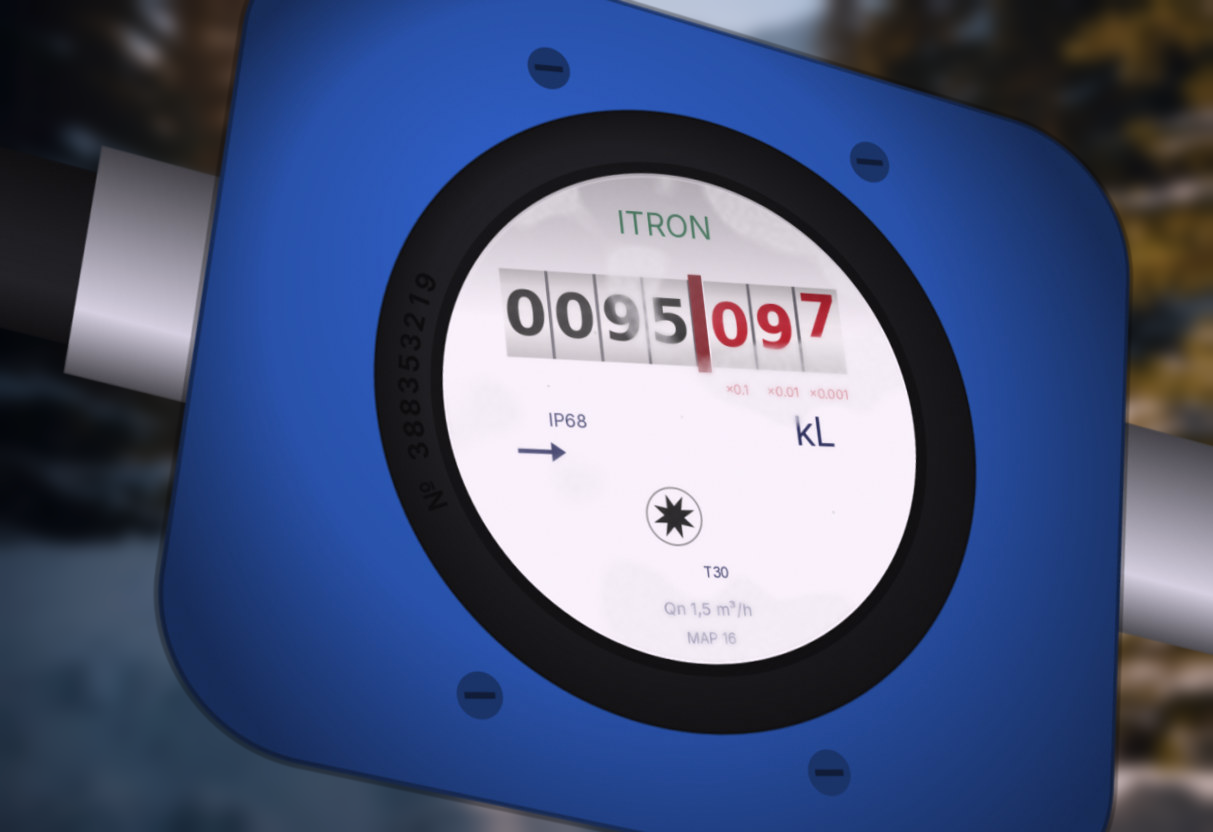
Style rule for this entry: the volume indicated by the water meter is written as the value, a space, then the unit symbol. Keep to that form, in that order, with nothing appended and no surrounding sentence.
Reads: 95.097 kL
